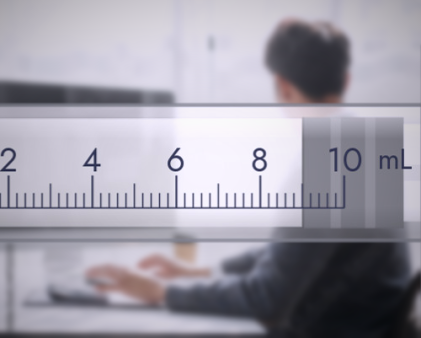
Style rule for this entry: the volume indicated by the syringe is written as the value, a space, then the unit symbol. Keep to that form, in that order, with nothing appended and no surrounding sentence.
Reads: 9 mL
